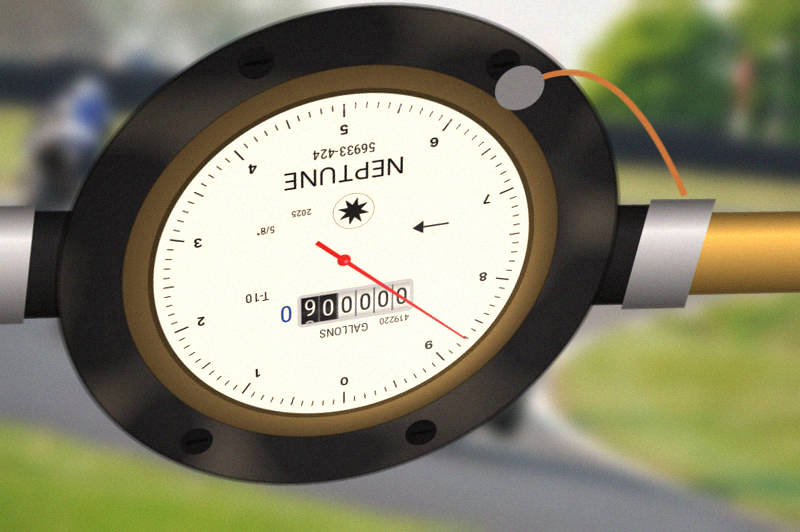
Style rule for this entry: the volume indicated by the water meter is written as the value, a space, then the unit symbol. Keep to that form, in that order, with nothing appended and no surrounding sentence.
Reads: 58.7 gal
